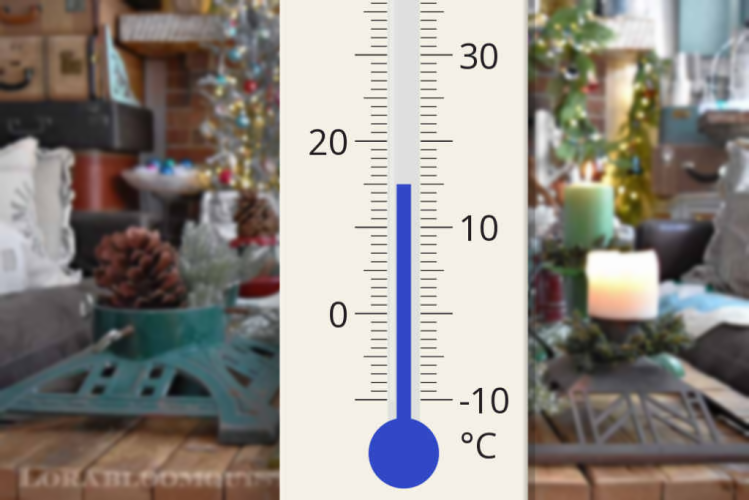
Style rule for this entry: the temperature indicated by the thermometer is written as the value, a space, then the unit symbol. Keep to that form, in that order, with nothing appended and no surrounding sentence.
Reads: 15 °C
